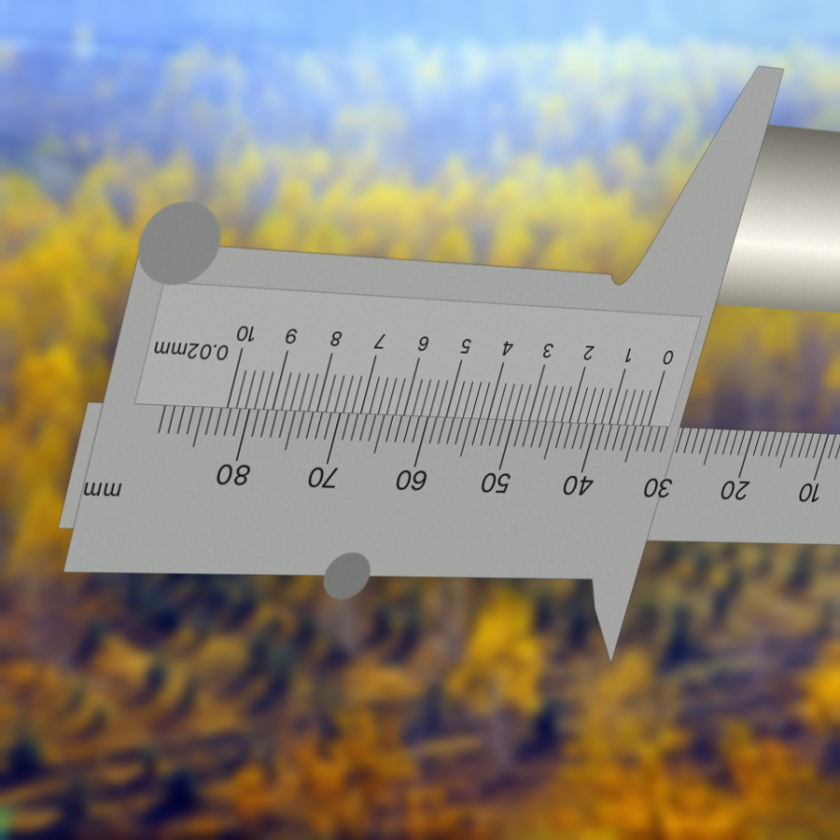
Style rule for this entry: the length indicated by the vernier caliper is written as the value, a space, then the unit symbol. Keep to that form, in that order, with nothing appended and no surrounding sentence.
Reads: 33.4 mm
